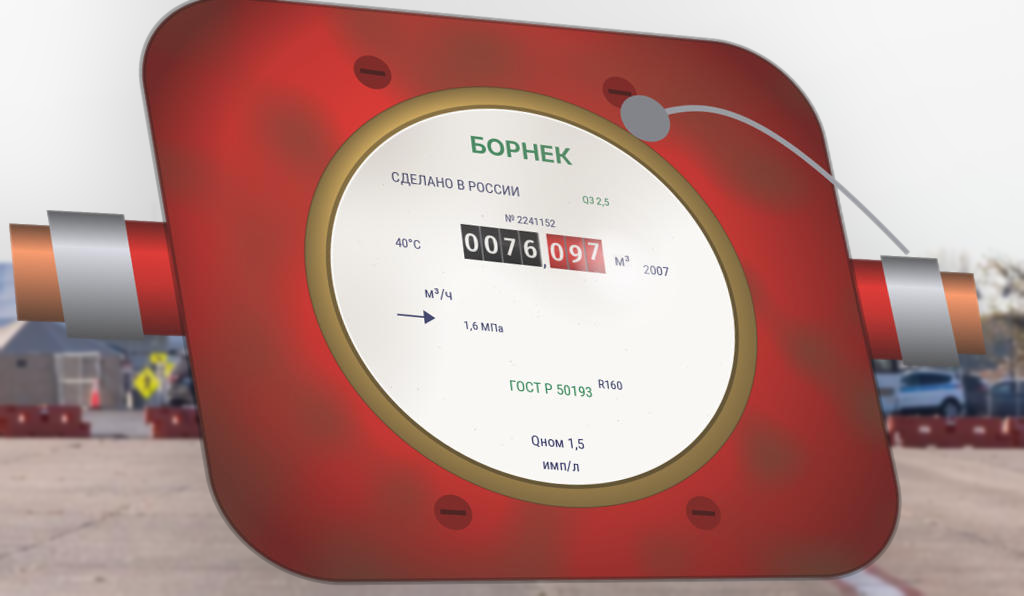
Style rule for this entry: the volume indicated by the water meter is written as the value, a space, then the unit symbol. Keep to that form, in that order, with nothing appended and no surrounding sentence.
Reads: 76.097 m³
